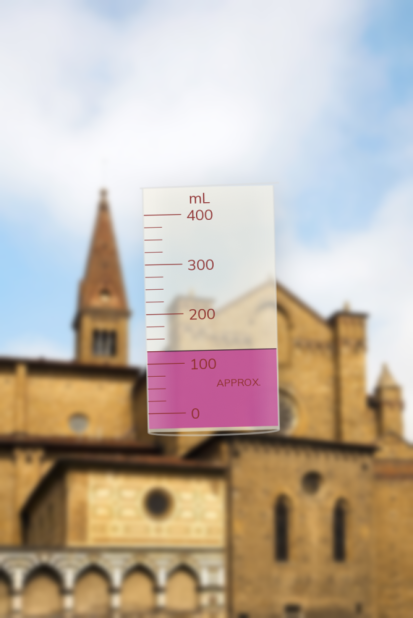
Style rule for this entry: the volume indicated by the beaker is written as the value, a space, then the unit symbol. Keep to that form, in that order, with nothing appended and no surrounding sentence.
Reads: 125 mL
